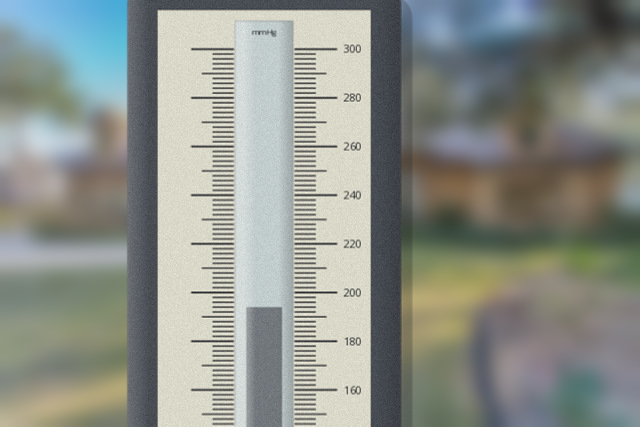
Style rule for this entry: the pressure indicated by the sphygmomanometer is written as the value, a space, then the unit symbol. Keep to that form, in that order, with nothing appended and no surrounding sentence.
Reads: 194 mmHg
